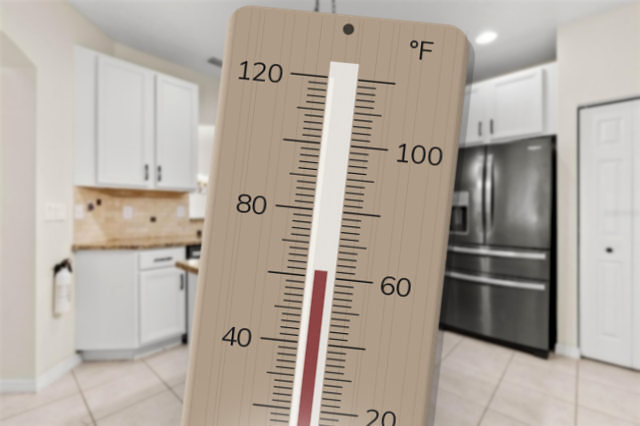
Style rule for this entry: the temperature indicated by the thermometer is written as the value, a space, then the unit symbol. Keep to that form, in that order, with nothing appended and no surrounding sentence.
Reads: 62 °F
